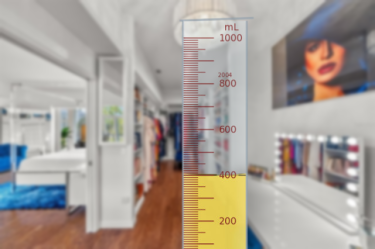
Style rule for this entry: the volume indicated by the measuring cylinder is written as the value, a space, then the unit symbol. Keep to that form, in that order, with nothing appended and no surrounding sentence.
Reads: 400 mL
